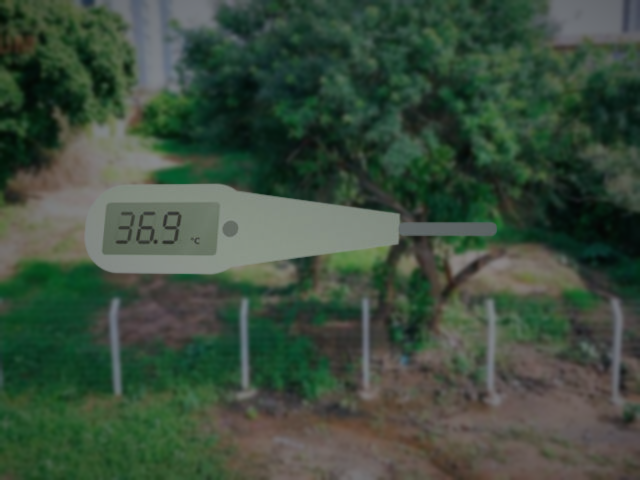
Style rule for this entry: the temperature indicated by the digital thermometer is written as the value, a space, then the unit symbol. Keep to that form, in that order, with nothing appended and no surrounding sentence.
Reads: 36.9 °C
